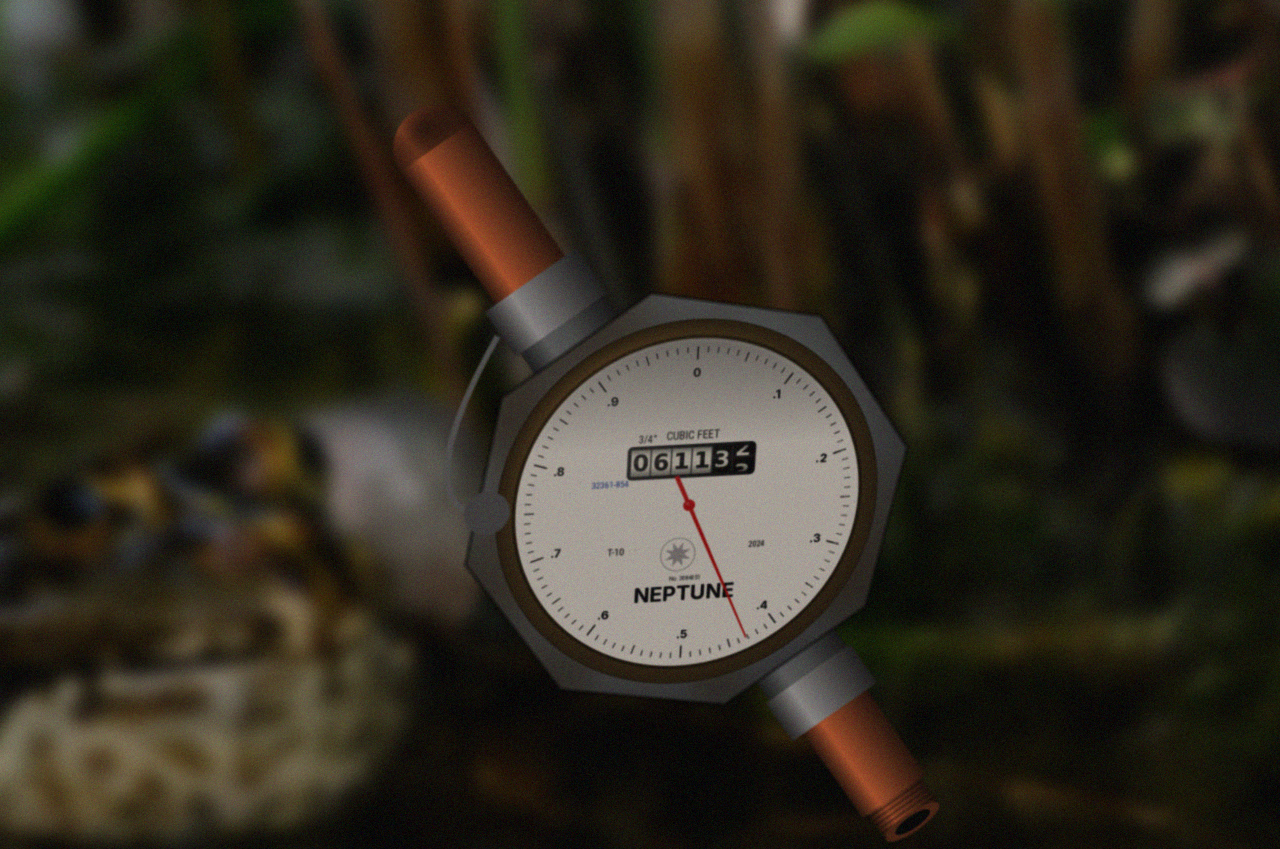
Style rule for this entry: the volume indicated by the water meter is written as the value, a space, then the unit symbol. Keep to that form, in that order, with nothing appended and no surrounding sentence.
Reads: 61132.43 ft³
